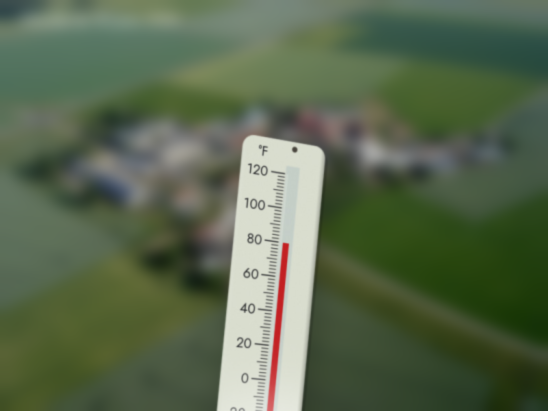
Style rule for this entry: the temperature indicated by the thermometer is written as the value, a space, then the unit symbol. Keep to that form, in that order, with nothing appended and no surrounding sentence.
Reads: 80 °F
